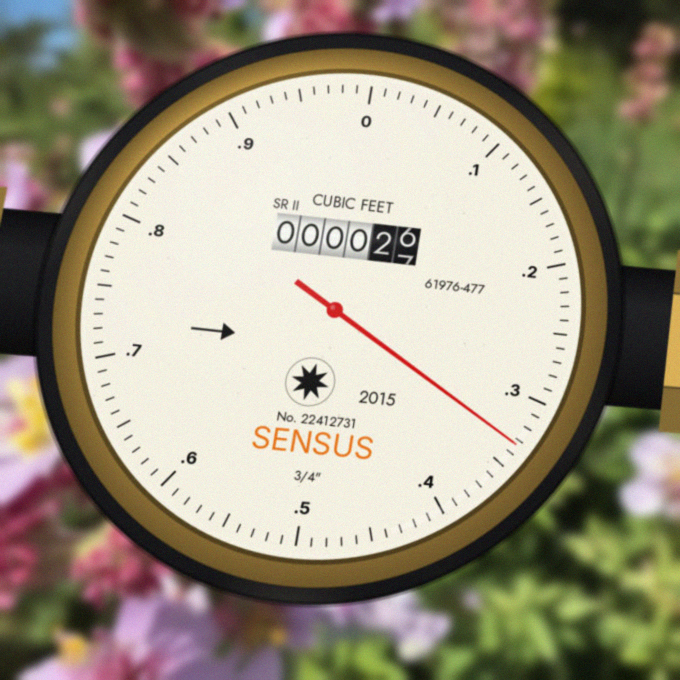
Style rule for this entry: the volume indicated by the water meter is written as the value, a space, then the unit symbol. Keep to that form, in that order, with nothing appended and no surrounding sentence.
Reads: 26.33 ft³
